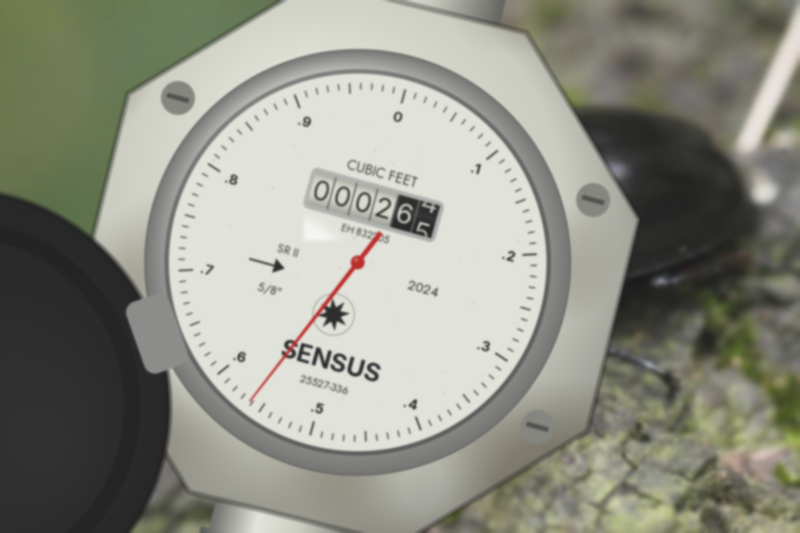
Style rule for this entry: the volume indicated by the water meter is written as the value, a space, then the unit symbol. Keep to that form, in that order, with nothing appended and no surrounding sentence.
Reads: 264.56 ft³
